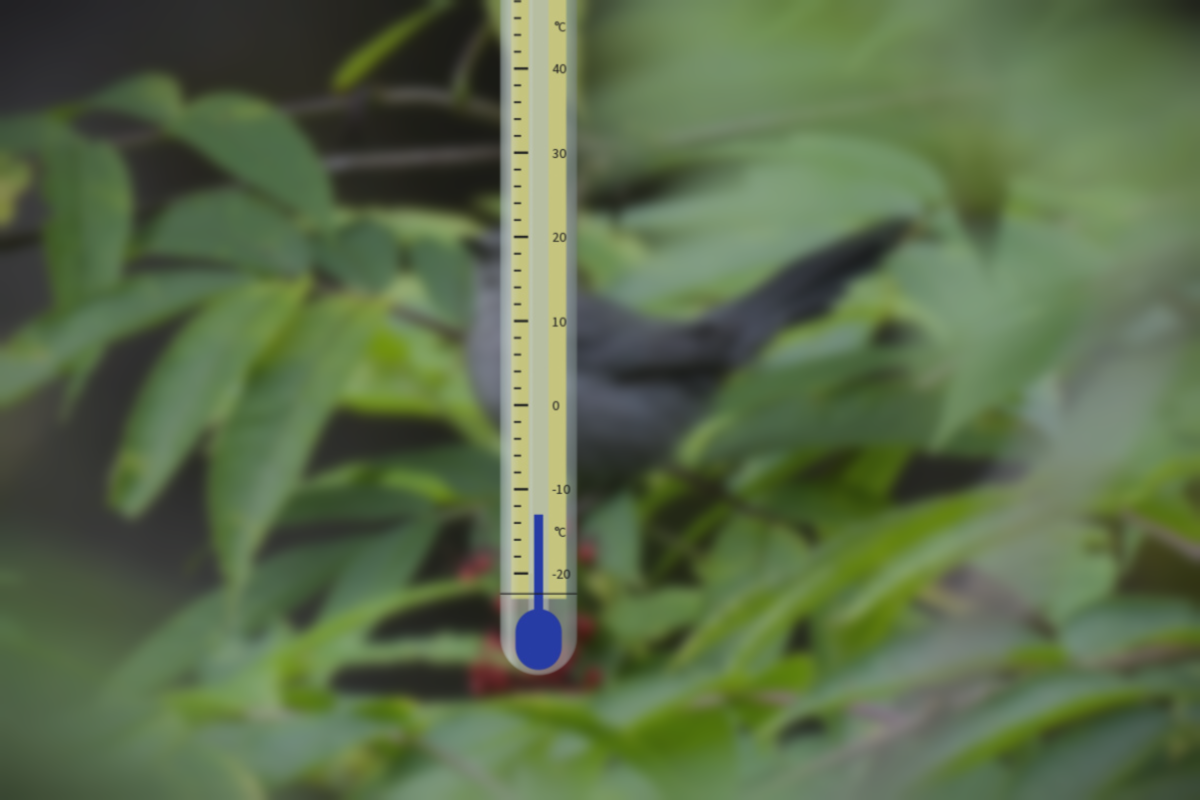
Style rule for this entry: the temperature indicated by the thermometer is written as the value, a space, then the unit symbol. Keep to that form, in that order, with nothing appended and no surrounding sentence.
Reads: -13 °C
